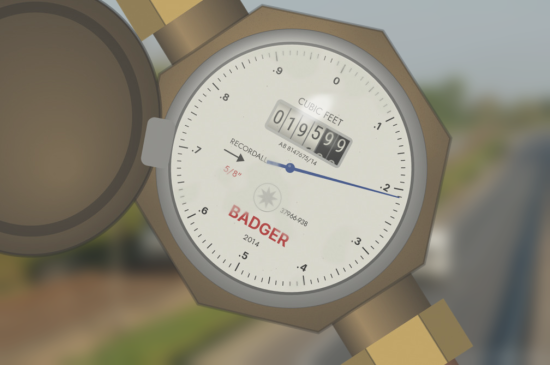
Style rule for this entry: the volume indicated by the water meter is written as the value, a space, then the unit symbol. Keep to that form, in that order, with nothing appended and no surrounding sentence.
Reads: 19599.21 ft³
